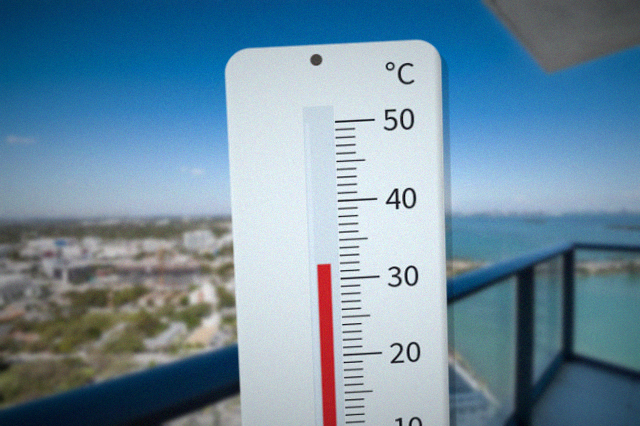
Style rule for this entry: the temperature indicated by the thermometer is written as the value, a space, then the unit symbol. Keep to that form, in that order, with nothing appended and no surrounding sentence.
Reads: 32 °C
